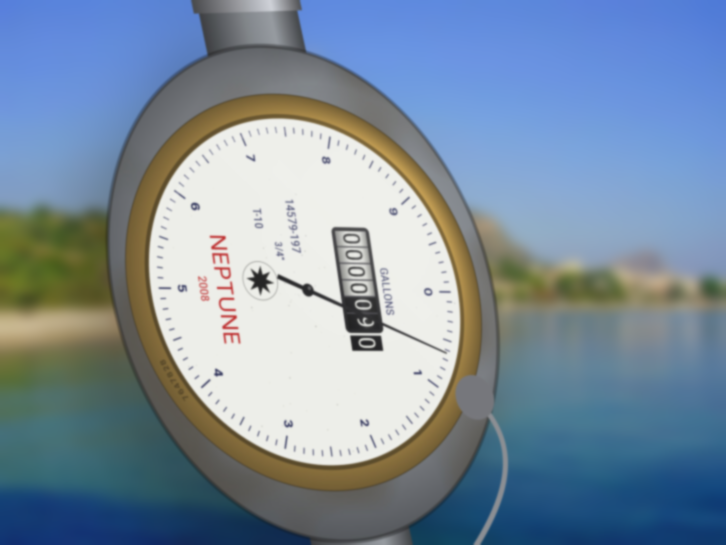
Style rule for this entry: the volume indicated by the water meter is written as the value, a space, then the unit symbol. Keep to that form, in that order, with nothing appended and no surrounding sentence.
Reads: 90.6 gal
